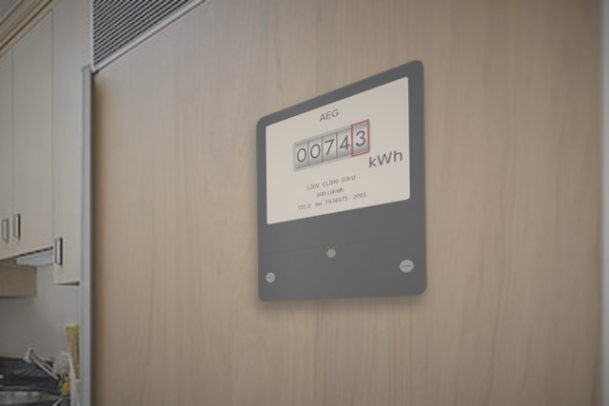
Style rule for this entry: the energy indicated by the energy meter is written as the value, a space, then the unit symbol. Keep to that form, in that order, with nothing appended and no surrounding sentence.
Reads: 74.3 kWh
